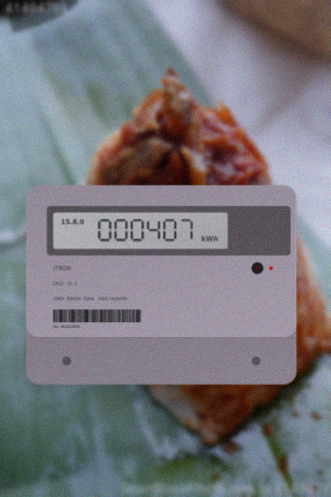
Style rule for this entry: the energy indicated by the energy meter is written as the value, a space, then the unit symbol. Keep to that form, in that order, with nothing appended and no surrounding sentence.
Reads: 407 kWh
